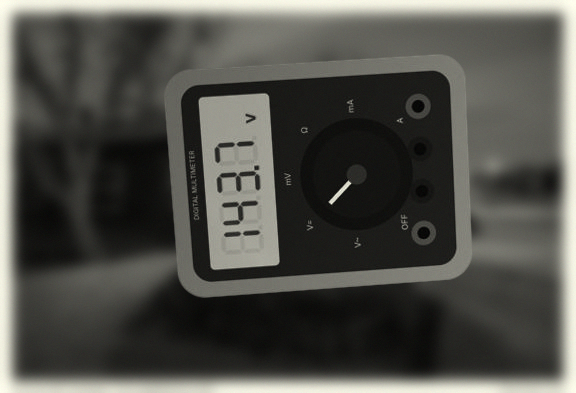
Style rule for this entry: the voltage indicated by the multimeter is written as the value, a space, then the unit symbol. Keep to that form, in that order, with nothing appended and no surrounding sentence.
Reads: 143.7 V
